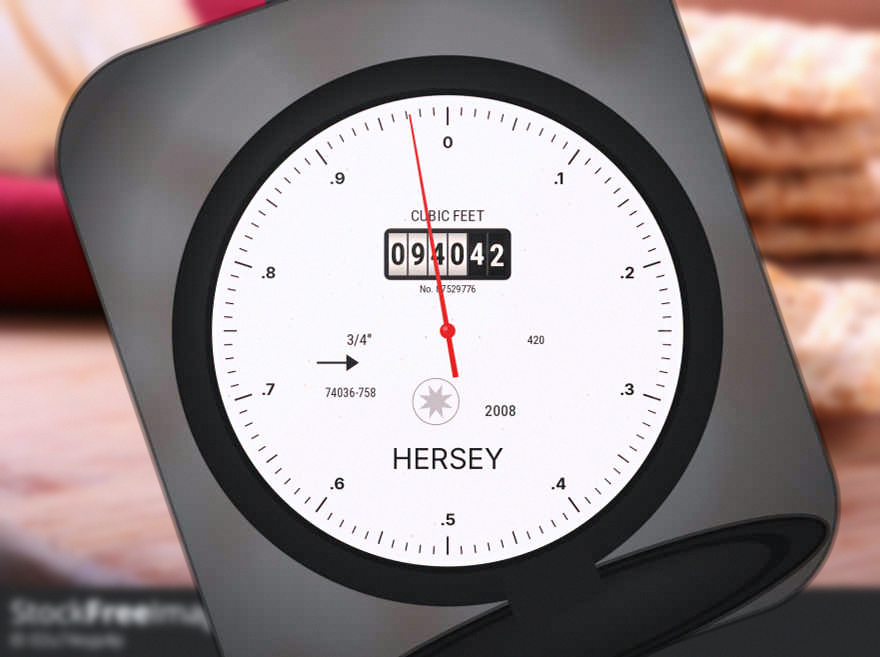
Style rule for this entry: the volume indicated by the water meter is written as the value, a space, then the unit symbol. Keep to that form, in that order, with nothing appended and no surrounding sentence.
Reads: 94041.97 ft³
